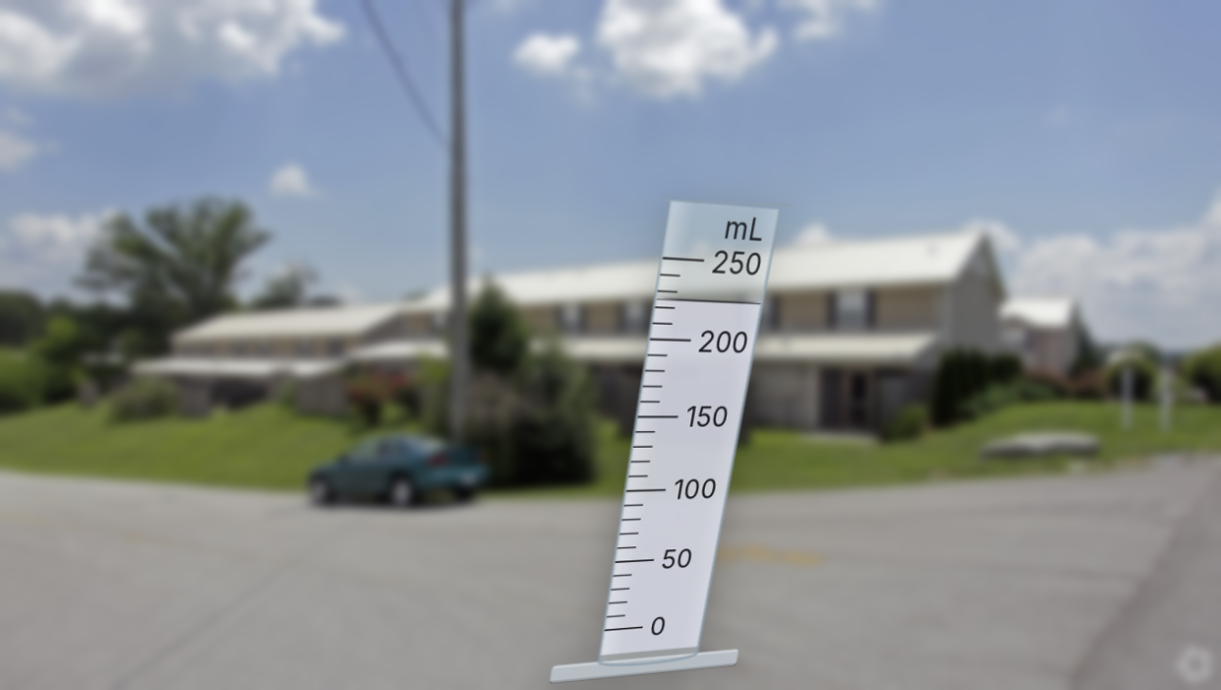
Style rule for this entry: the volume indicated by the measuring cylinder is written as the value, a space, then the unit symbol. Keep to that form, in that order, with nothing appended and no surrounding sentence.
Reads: 225 mL
